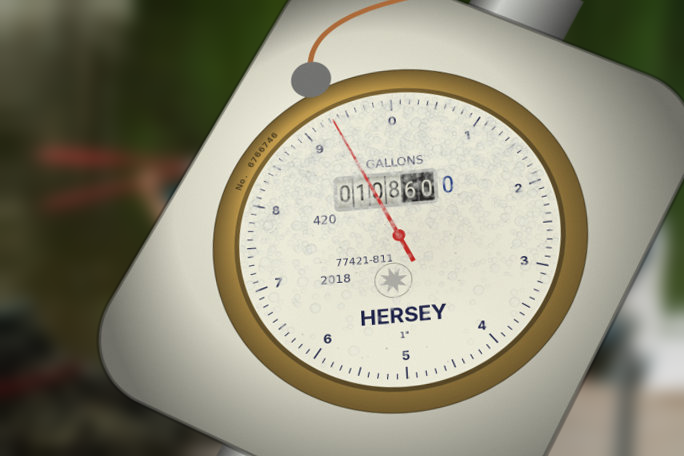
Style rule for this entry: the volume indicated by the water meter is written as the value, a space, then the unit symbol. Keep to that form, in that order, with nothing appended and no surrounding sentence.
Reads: 108599.3 gal
